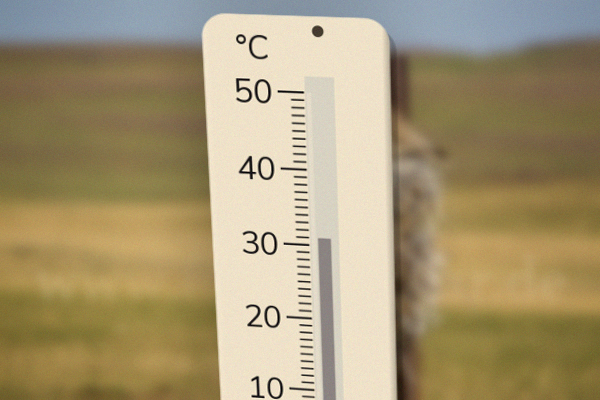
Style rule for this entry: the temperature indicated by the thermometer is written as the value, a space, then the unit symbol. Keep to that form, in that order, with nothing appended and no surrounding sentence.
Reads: 31 °C
